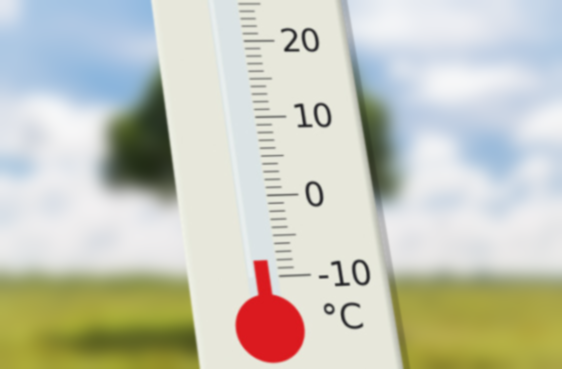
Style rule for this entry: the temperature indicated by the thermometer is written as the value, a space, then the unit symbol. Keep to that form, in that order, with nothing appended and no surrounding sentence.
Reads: -8 °C
